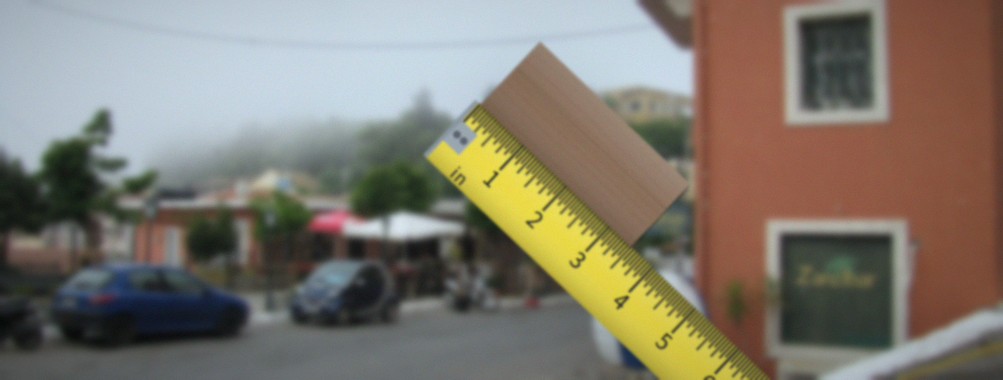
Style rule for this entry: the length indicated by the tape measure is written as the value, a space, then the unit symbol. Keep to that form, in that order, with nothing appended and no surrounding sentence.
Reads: 3.5 in
